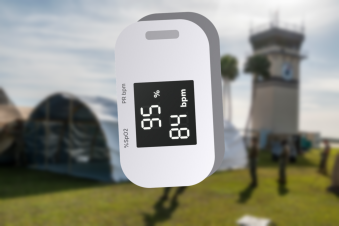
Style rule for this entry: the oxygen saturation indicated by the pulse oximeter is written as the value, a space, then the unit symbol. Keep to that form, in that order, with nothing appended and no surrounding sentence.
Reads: 95 %
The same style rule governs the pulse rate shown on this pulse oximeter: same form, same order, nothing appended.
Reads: 84 bpm
